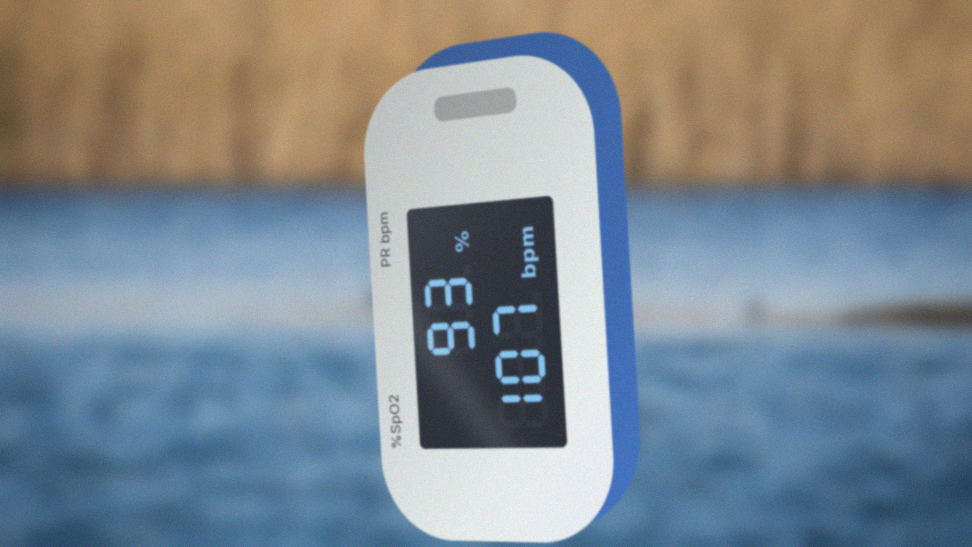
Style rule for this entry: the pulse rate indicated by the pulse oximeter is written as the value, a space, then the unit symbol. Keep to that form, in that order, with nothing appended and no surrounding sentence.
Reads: 107 bpm
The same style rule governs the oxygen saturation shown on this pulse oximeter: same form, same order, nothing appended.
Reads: 93 %
